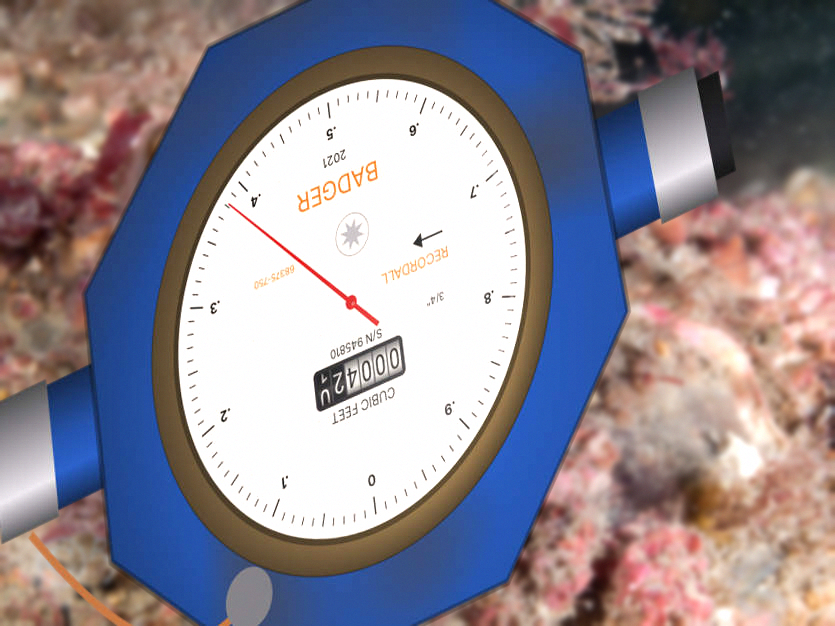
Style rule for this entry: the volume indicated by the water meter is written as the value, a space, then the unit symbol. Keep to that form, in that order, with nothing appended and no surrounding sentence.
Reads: 420.38 ft³
